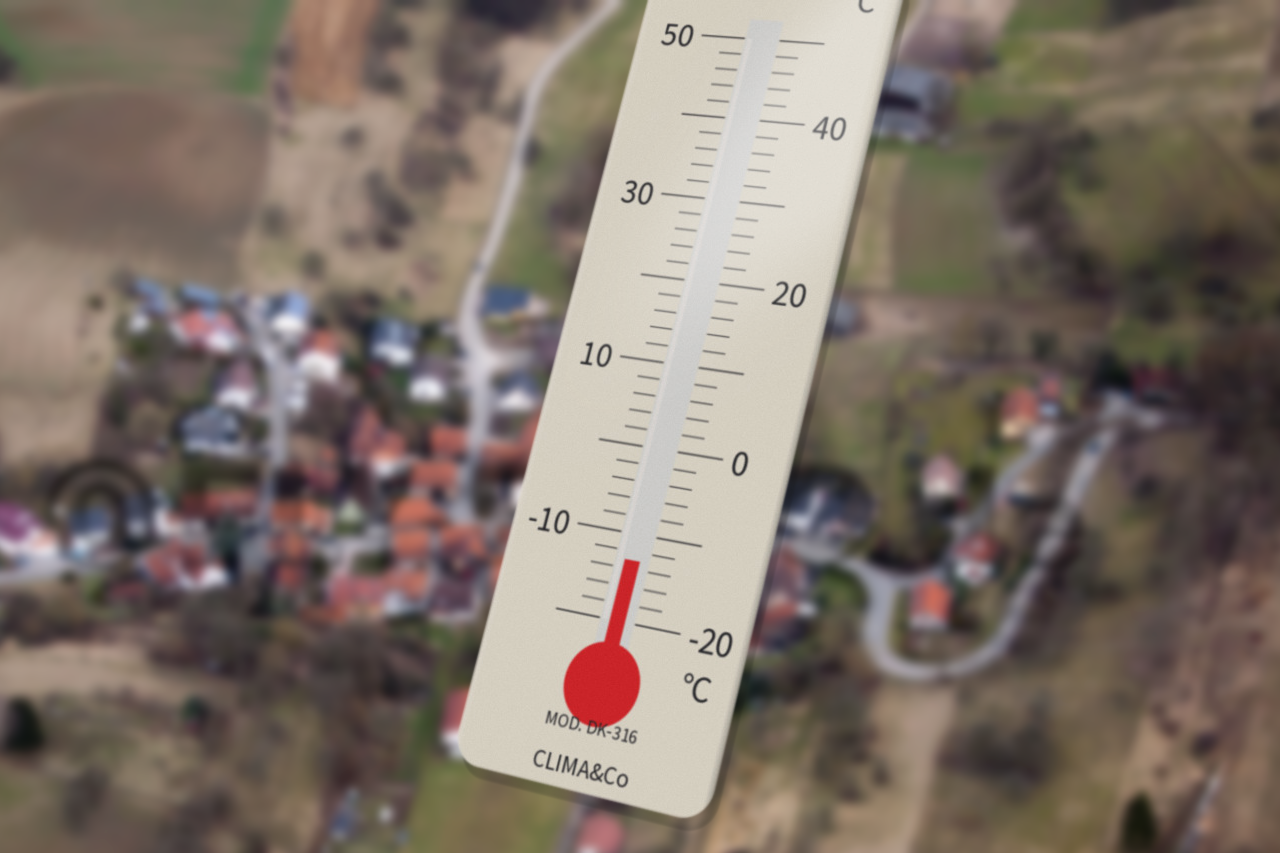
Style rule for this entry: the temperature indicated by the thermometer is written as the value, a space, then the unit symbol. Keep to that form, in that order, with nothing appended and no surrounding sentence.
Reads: -13 °C
